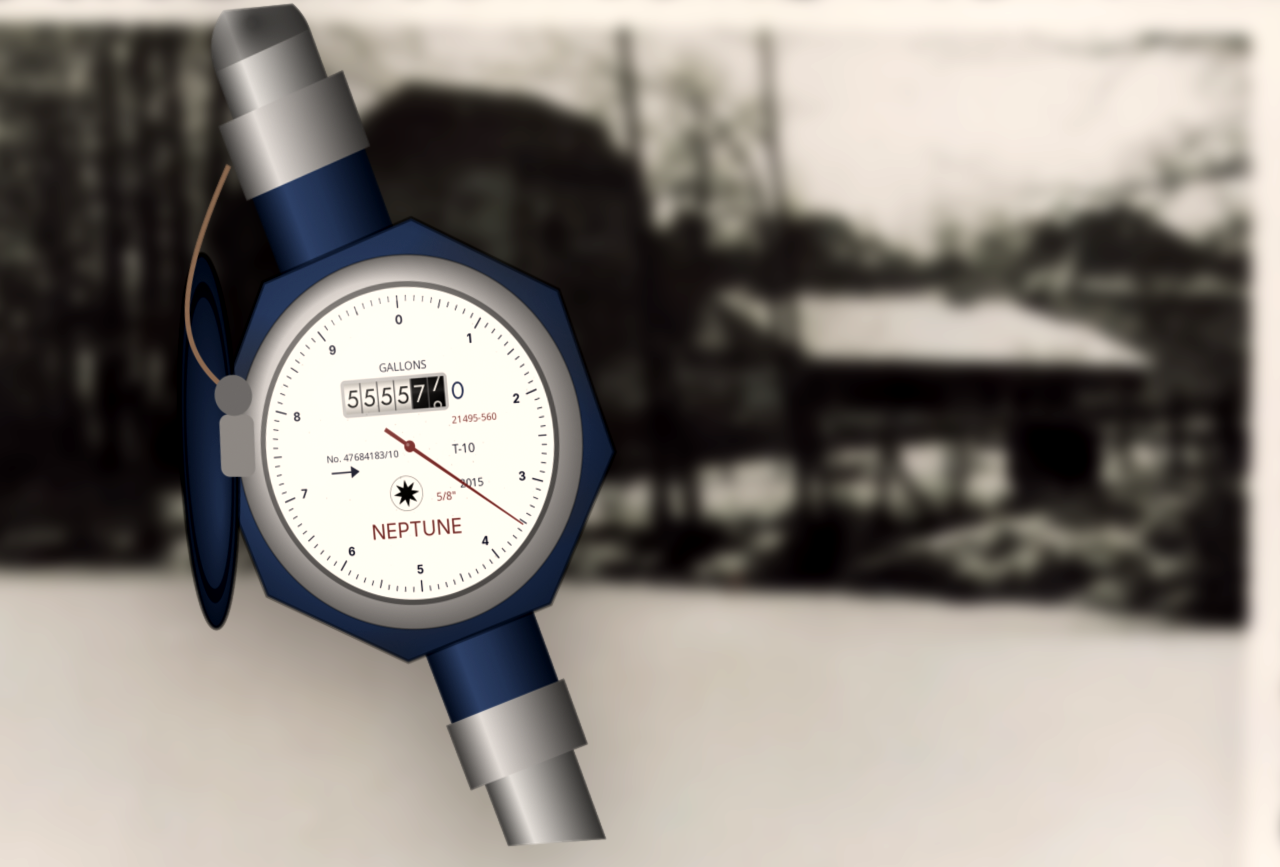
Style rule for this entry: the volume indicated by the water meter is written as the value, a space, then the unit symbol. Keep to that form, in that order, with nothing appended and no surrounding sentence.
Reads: 5555773.5 gal
